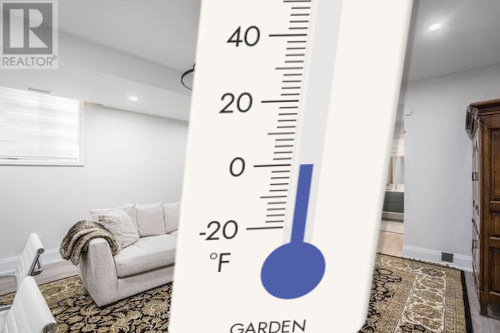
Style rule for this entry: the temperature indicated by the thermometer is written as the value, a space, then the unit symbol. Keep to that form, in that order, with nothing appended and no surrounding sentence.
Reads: 0 °F
